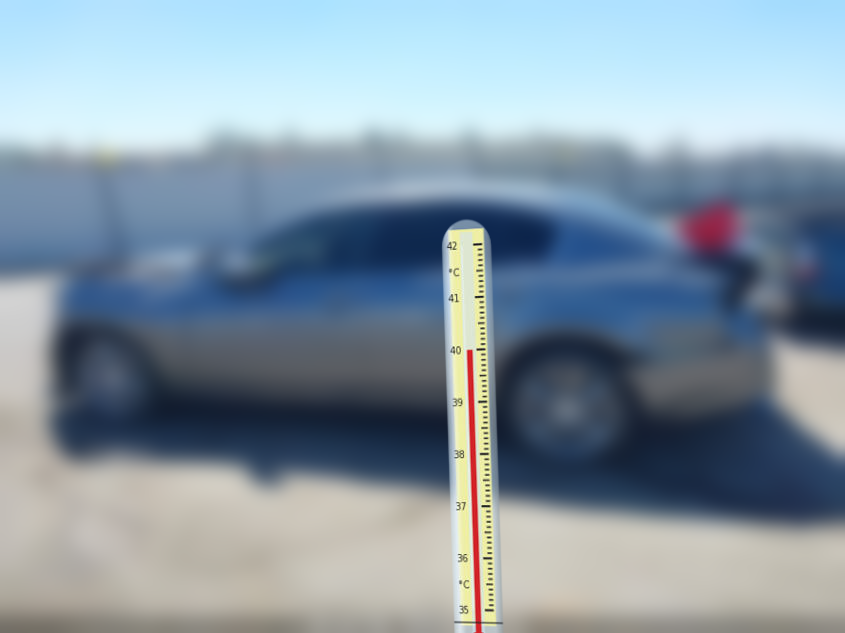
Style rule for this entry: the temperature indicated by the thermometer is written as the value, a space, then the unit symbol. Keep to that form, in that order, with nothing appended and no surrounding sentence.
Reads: 40 °C
